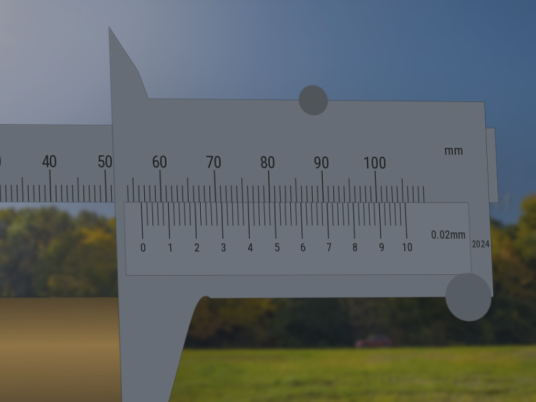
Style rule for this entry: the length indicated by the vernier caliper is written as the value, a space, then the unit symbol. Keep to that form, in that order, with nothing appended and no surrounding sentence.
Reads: 56.4 mm
